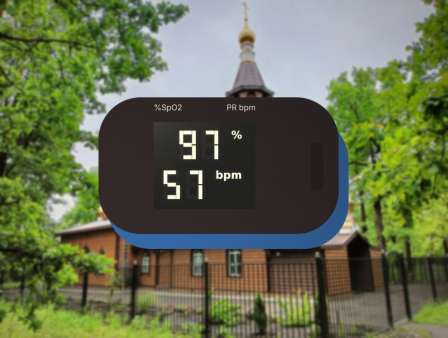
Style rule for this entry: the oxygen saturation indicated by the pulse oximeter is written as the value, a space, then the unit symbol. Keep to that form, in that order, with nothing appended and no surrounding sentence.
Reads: 97 %
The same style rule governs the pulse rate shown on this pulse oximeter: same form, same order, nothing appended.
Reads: 57 bpm
